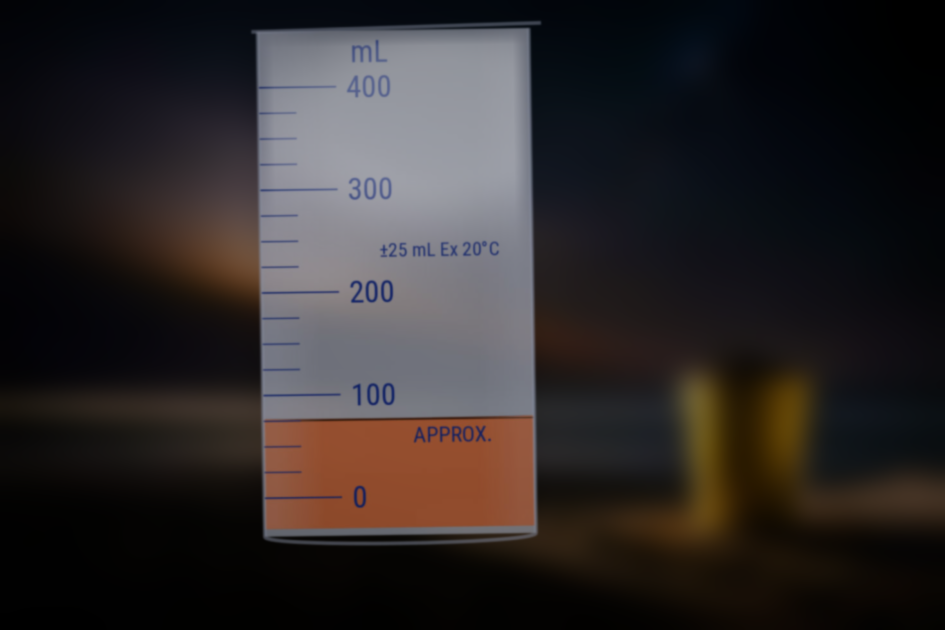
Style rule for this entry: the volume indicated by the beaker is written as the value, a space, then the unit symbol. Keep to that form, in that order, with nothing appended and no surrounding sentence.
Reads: 75 mL
